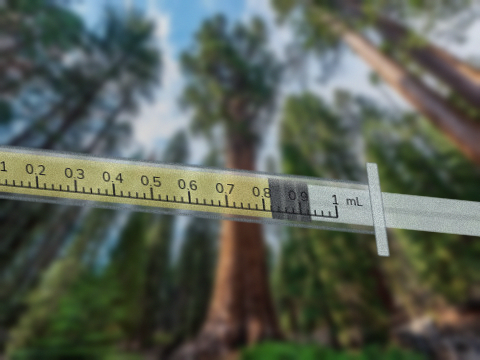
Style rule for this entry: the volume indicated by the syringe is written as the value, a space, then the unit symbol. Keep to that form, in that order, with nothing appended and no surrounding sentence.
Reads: 0.82 mL
